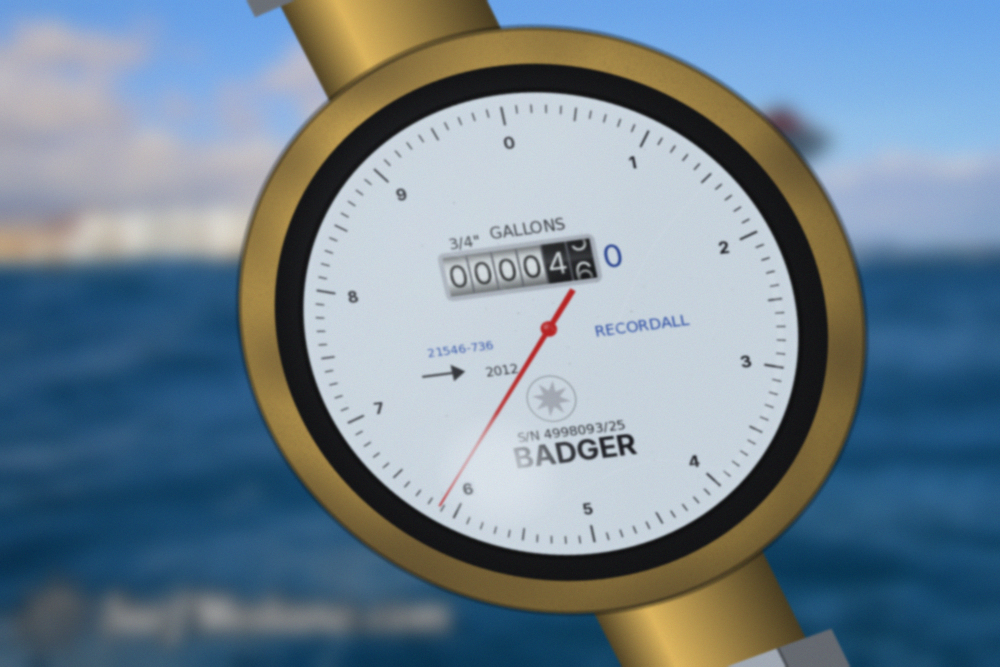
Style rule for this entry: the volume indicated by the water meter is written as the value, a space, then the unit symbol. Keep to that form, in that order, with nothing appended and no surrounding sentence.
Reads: 456.1 gal
